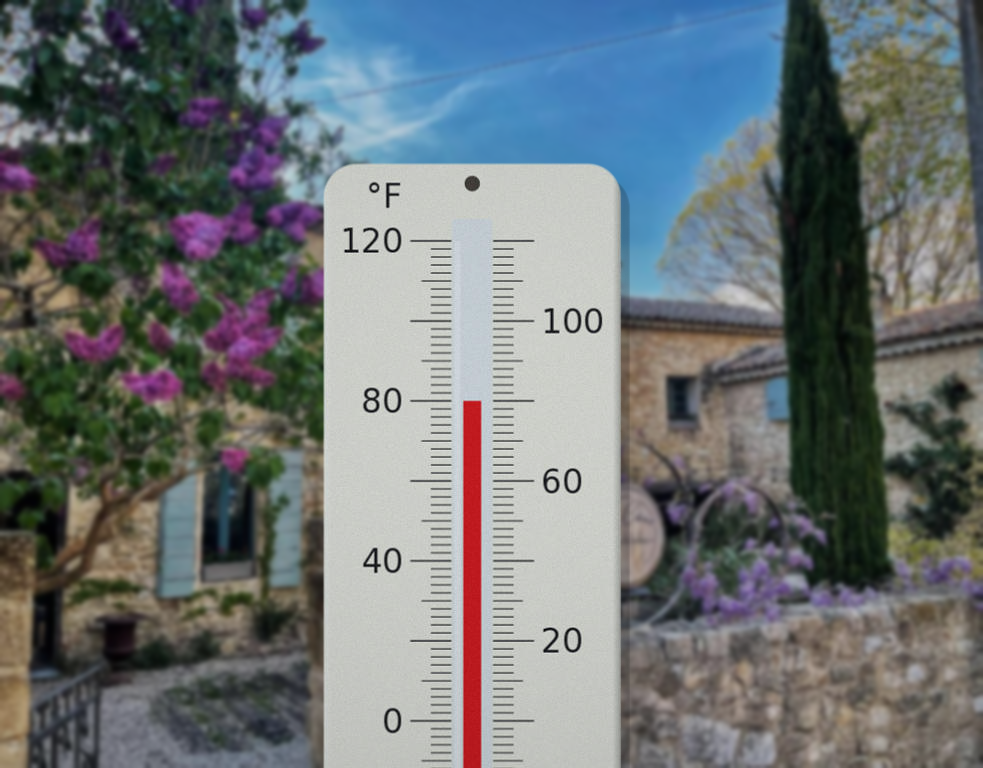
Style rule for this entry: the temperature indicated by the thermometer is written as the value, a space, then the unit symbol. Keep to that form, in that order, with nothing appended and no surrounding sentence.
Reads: 80 °F
